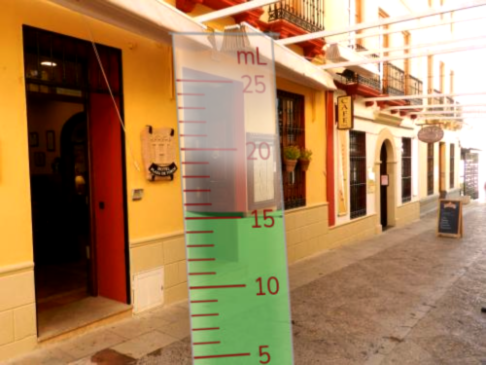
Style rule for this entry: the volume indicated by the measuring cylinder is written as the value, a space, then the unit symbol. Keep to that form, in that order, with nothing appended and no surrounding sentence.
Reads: 15 mL
